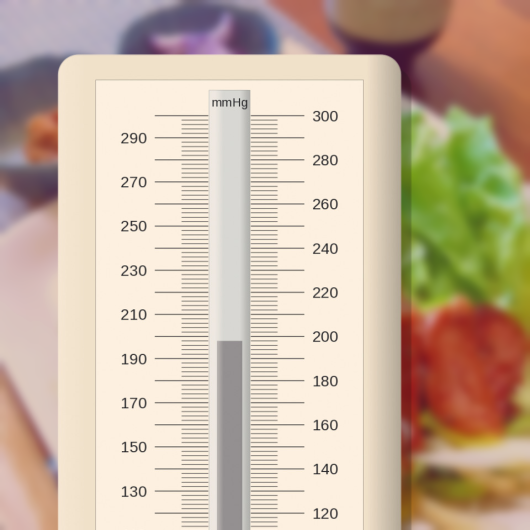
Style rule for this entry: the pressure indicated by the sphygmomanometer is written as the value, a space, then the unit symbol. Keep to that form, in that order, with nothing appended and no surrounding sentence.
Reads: 198 mmHg
